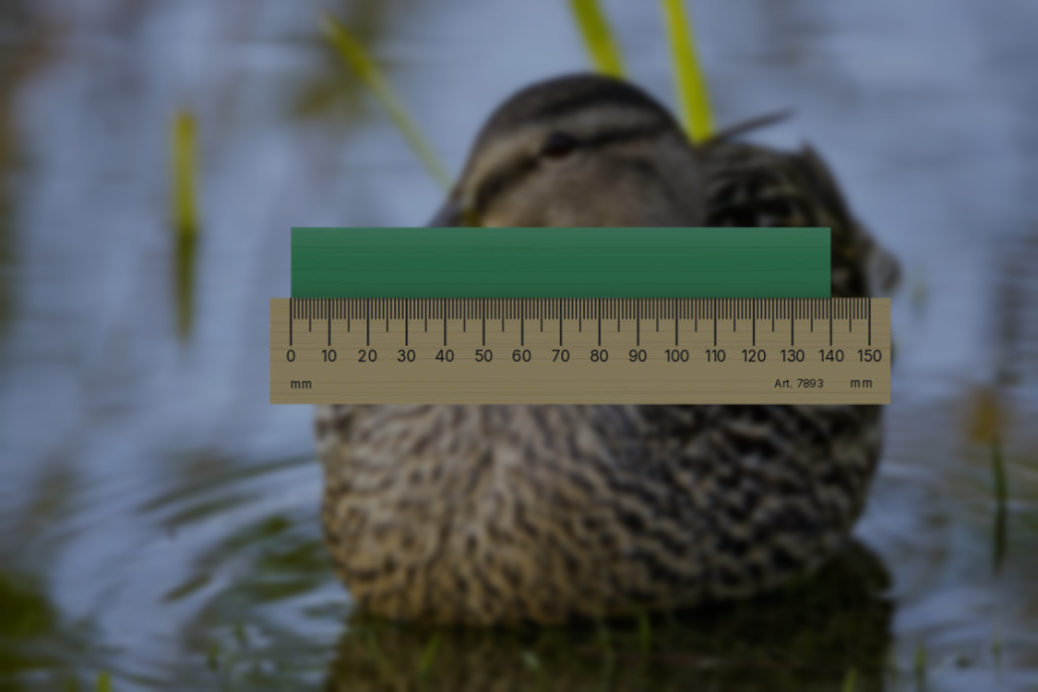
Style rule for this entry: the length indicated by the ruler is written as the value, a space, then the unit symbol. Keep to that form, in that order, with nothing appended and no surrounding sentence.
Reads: 140 mm
